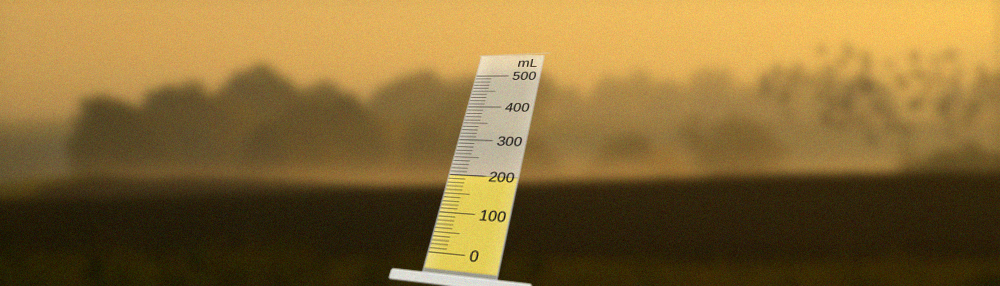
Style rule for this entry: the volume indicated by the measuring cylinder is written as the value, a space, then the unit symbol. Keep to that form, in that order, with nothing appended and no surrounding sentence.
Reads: 200 mL
